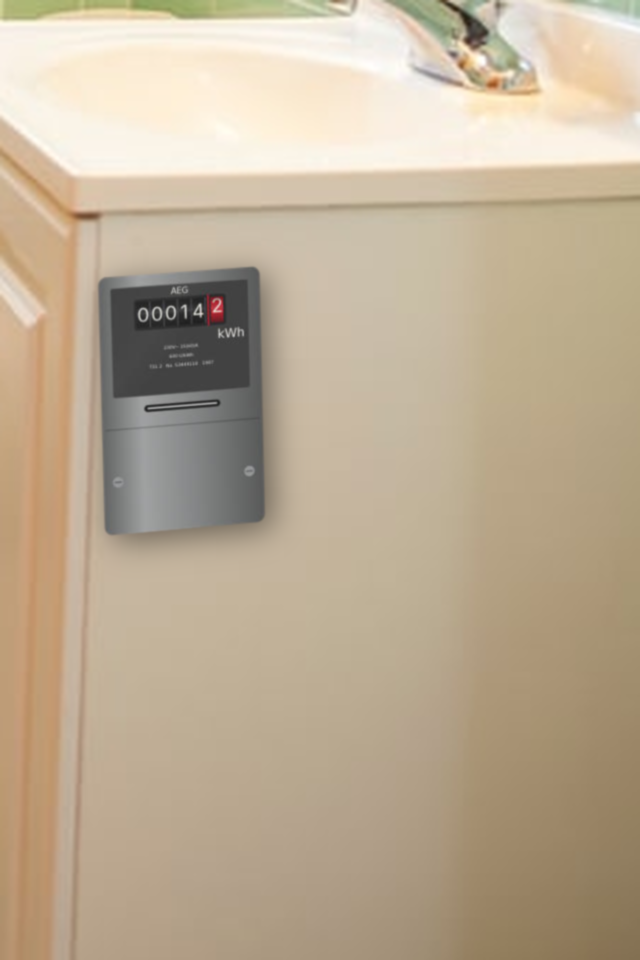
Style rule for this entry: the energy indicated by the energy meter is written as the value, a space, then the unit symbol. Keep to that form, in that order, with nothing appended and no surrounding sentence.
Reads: 14.2 kWh
